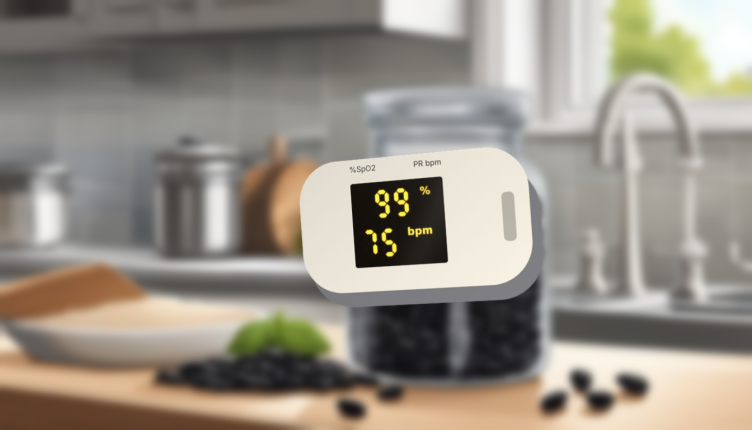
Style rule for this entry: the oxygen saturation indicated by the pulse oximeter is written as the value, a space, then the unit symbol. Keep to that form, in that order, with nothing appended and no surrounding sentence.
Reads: 99 %
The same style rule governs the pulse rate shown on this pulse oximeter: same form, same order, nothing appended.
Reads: 75 bpm
